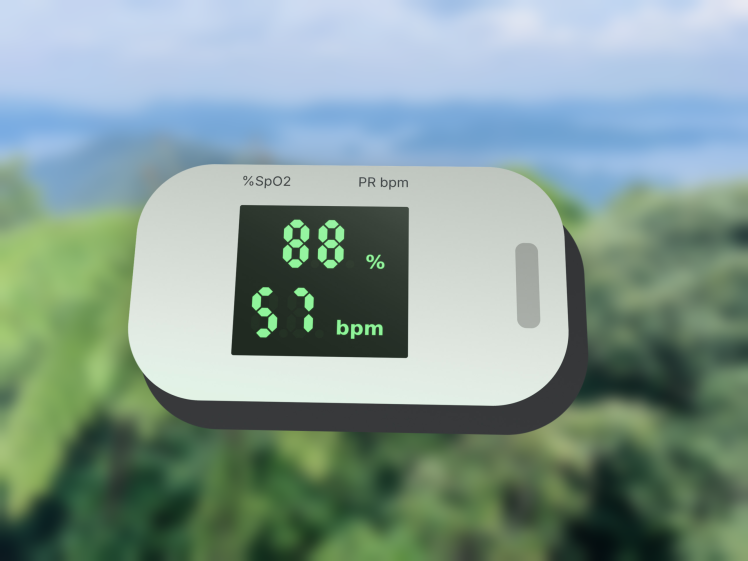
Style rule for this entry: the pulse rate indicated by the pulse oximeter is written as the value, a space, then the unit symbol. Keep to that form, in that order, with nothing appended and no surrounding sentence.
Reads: 57 bpm
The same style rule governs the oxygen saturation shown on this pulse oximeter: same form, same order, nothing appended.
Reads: 88 %
